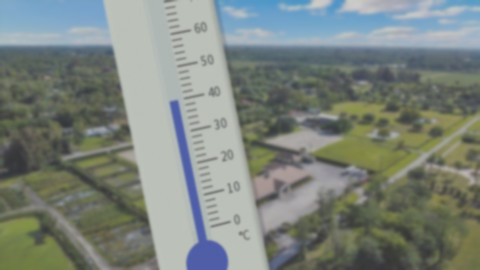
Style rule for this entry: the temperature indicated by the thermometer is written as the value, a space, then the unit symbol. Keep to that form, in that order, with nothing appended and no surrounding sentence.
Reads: 40 °C
